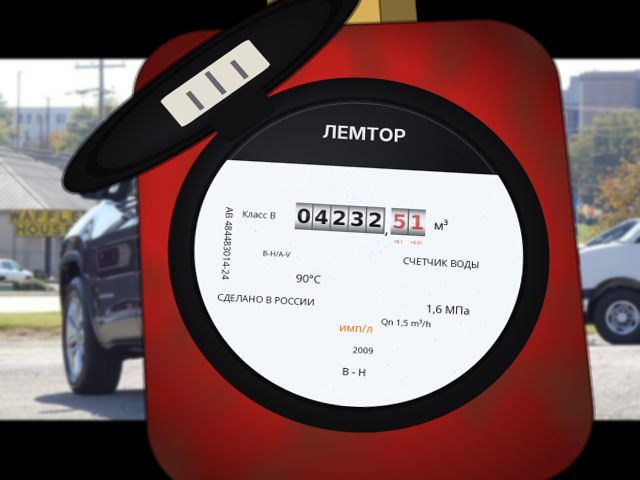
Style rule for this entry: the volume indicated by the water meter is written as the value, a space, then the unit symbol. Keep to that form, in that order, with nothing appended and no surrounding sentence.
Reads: 4232.51 m³
